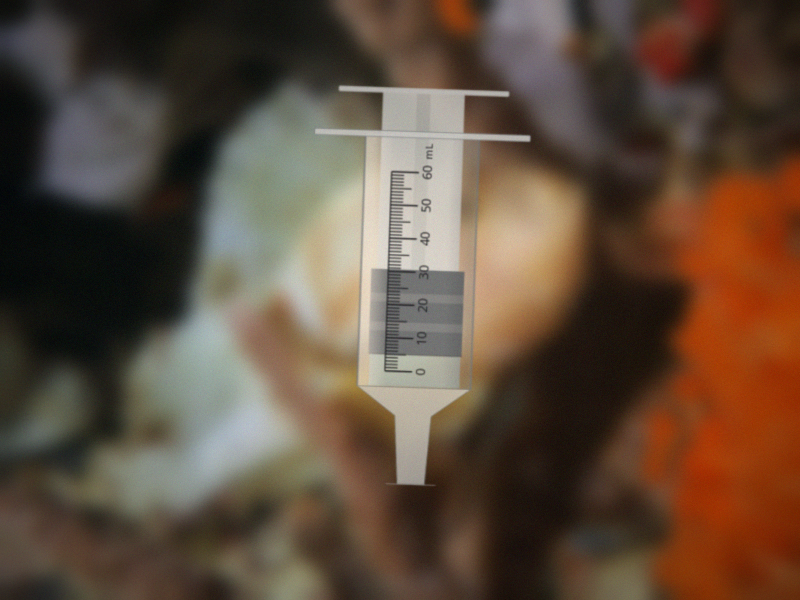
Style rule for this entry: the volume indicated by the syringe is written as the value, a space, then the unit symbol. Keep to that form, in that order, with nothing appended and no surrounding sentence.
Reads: 5 mL
